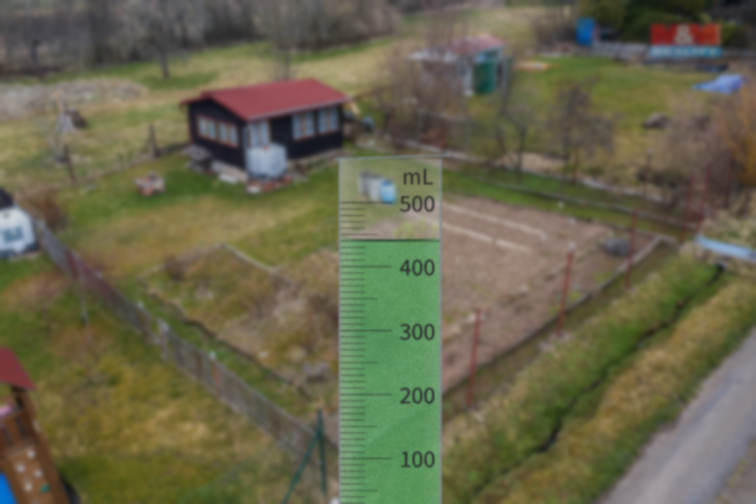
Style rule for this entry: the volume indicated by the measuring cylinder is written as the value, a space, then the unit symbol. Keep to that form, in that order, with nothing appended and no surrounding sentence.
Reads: 440 mL
